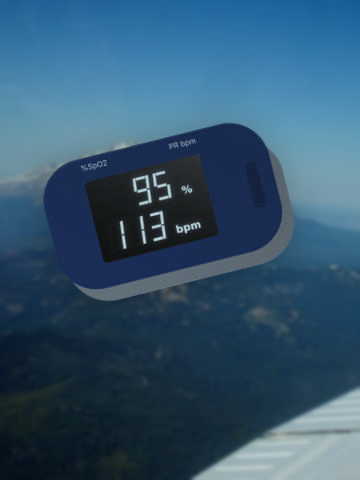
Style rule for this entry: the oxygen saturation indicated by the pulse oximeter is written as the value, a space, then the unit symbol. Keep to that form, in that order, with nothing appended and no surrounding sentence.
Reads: 95 %
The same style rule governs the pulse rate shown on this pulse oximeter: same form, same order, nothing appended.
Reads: 113 bpm
